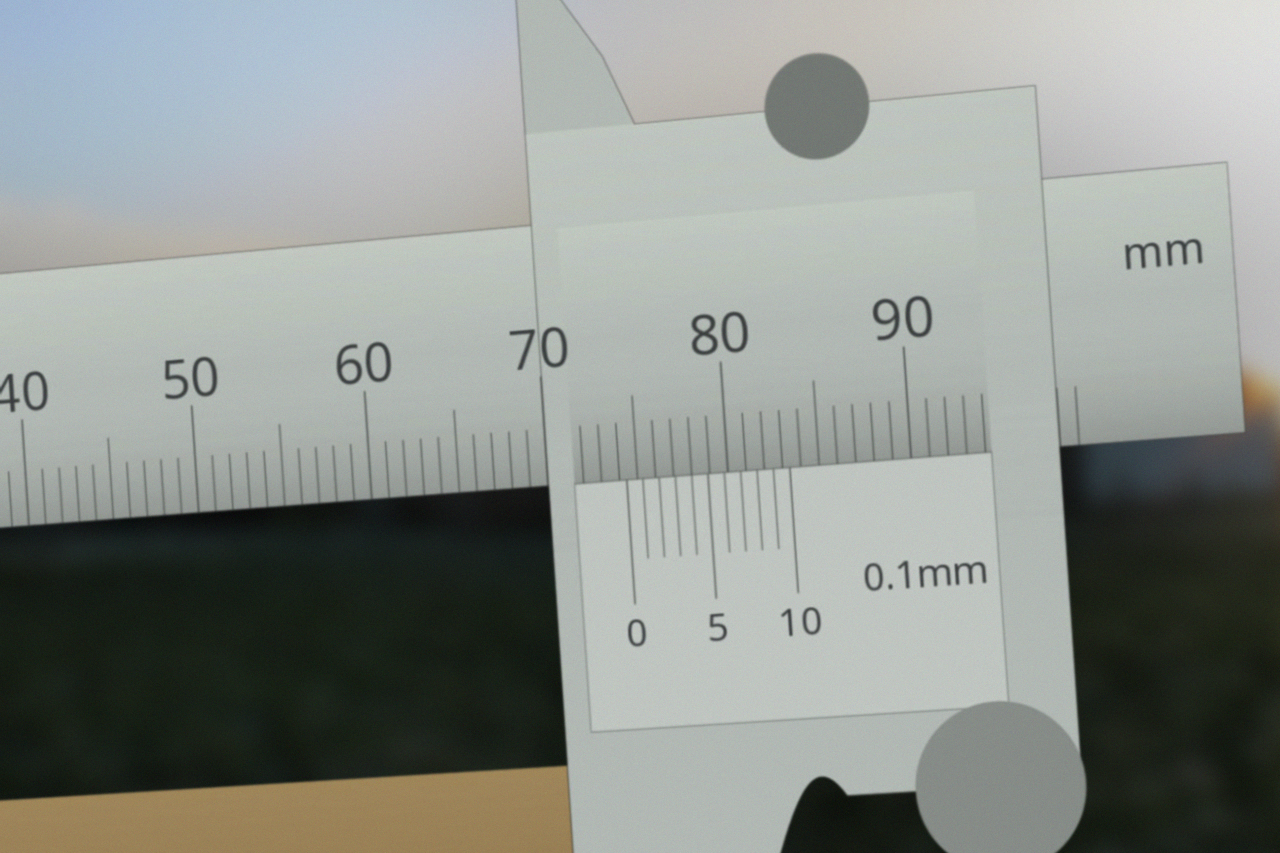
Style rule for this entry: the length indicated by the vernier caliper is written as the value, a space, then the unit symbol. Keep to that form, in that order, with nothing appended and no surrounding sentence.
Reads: 74.4 mm
